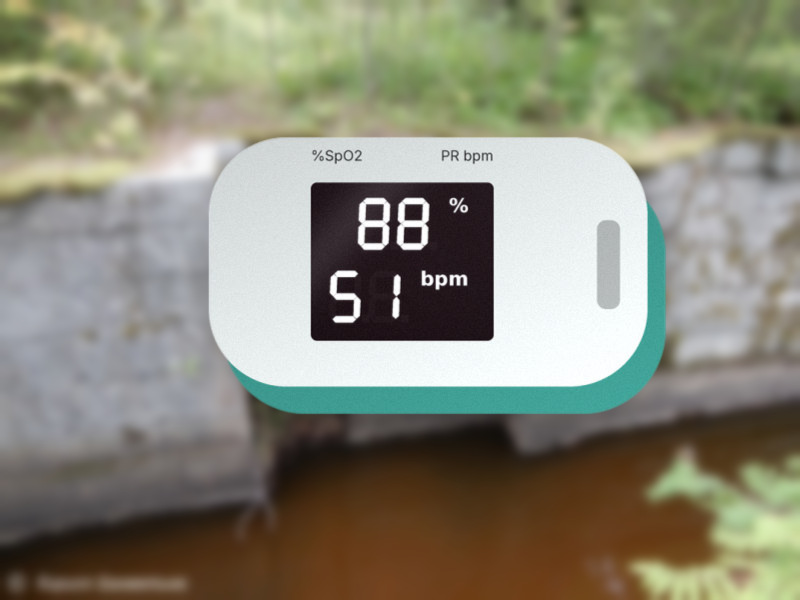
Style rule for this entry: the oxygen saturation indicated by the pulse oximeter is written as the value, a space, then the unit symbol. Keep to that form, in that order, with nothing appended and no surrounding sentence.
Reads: 88 %
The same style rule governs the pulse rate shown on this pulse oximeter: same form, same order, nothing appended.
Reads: 51 bpm
